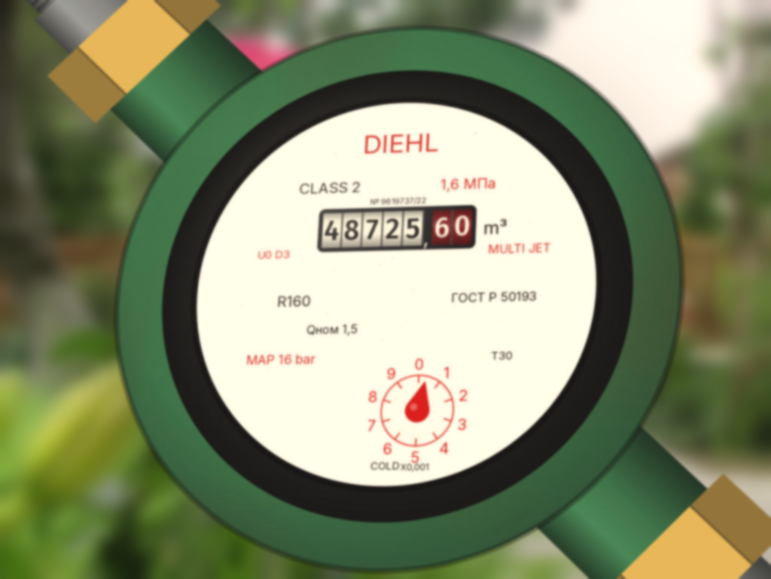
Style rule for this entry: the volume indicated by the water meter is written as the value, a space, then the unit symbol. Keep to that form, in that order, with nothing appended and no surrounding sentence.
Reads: 48725.600 m³
